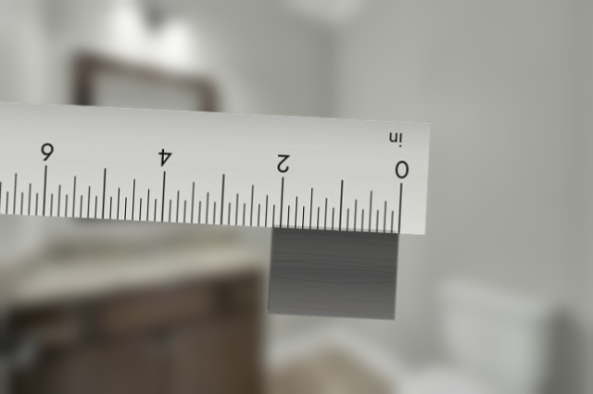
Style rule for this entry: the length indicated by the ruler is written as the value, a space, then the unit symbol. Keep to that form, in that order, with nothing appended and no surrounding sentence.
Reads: 2.125 in
